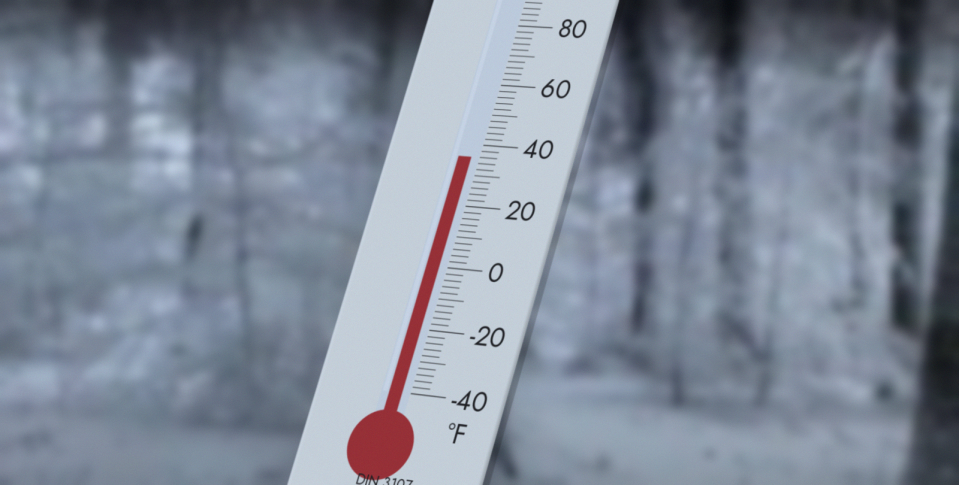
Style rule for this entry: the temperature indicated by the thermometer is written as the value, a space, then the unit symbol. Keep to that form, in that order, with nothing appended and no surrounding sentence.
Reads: 36 °F
